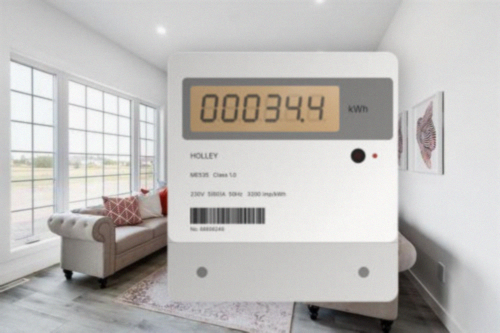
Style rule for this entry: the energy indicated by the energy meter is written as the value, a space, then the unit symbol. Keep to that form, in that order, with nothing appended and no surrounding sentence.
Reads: 34.4 kWh
